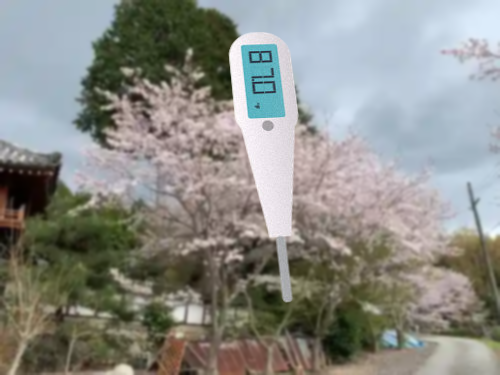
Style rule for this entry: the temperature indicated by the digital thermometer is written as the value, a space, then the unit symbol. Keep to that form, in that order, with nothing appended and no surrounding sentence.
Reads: 87.0 °F
